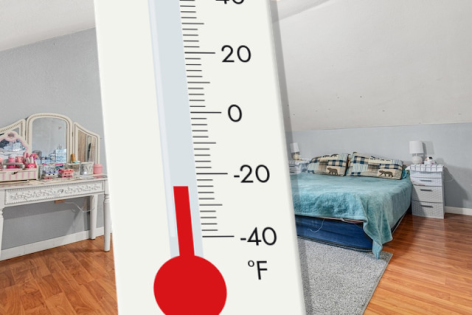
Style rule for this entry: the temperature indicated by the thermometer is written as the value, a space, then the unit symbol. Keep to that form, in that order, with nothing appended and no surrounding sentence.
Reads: -24 °F
